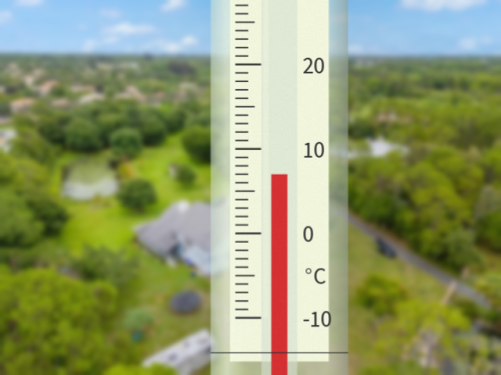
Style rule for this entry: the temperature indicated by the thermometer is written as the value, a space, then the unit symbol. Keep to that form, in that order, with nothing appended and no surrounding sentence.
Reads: 7 °C
